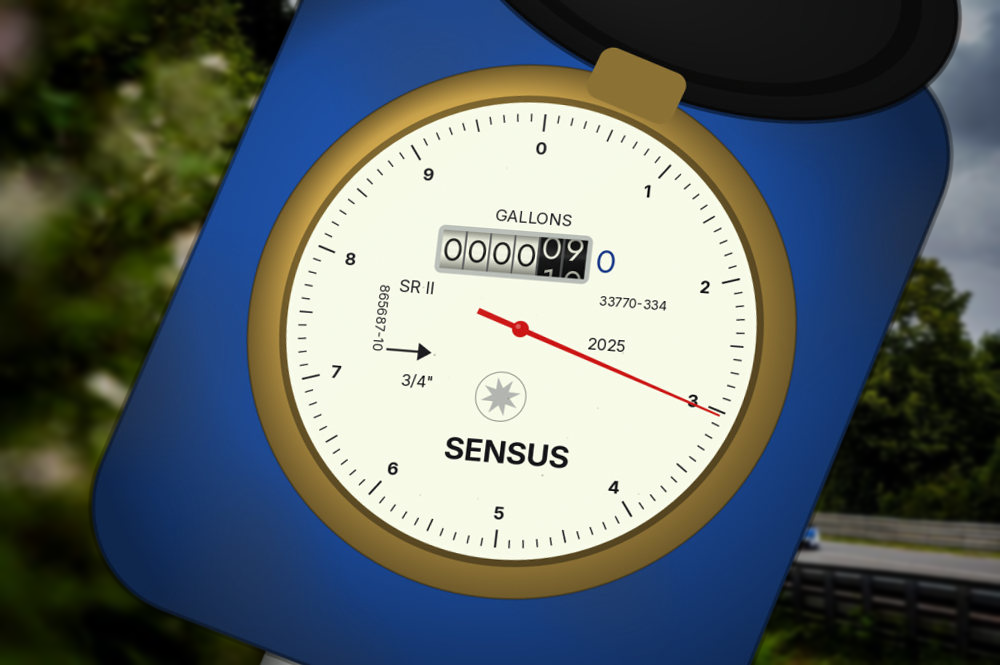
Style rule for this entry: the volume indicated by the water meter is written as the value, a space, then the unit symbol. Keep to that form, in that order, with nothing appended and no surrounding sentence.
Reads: 93.0 gal
